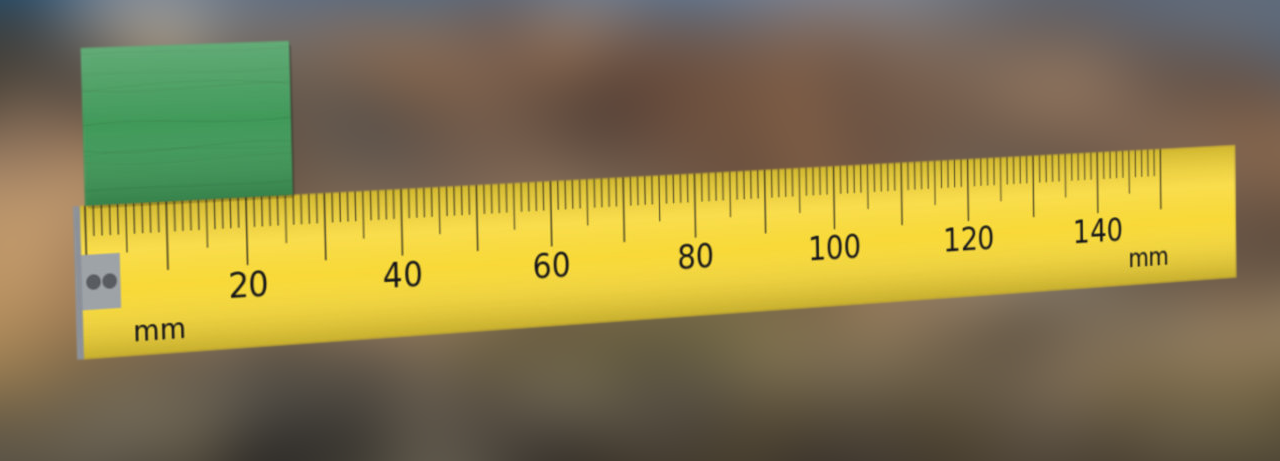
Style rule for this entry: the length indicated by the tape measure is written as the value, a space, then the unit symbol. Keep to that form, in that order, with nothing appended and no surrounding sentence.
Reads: 26 mm
